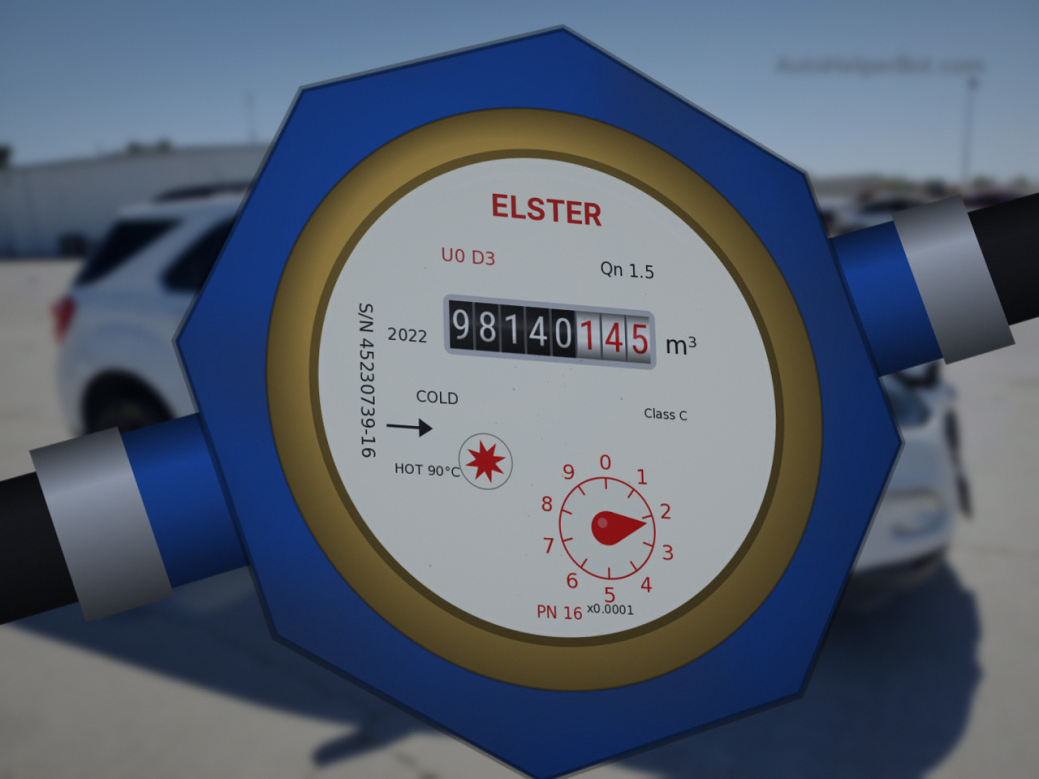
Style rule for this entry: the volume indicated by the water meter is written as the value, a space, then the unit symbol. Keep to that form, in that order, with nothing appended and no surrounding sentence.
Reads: 98140.1452 m³
